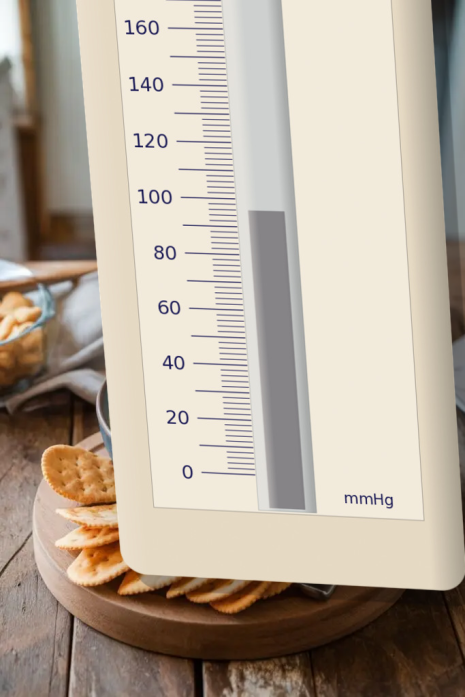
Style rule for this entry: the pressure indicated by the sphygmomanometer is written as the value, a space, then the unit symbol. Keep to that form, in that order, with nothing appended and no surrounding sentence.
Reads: 96 mmHg
